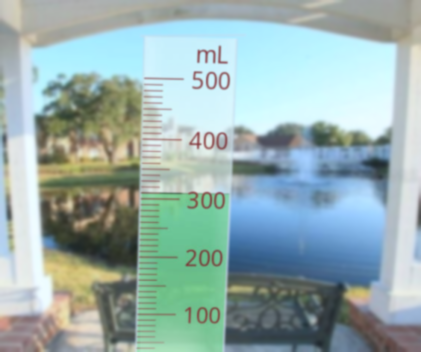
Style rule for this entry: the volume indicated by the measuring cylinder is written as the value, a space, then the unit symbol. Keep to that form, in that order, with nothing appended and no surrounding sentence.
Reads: 310 mL
